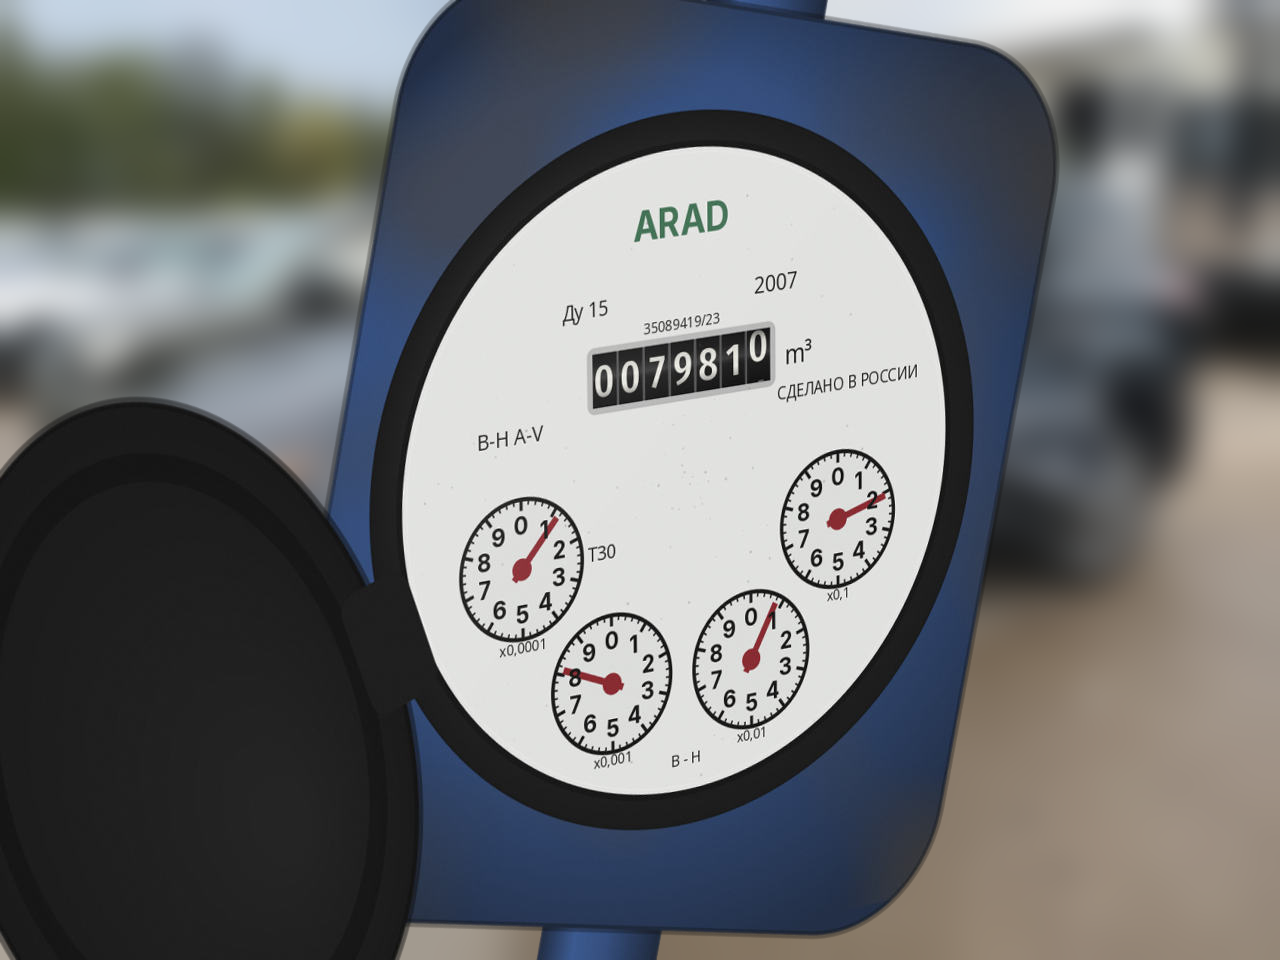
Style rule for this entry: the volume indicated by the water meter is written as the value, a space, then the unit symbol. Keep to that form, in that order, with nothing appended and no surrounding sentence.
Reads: 79810.2081 m³
